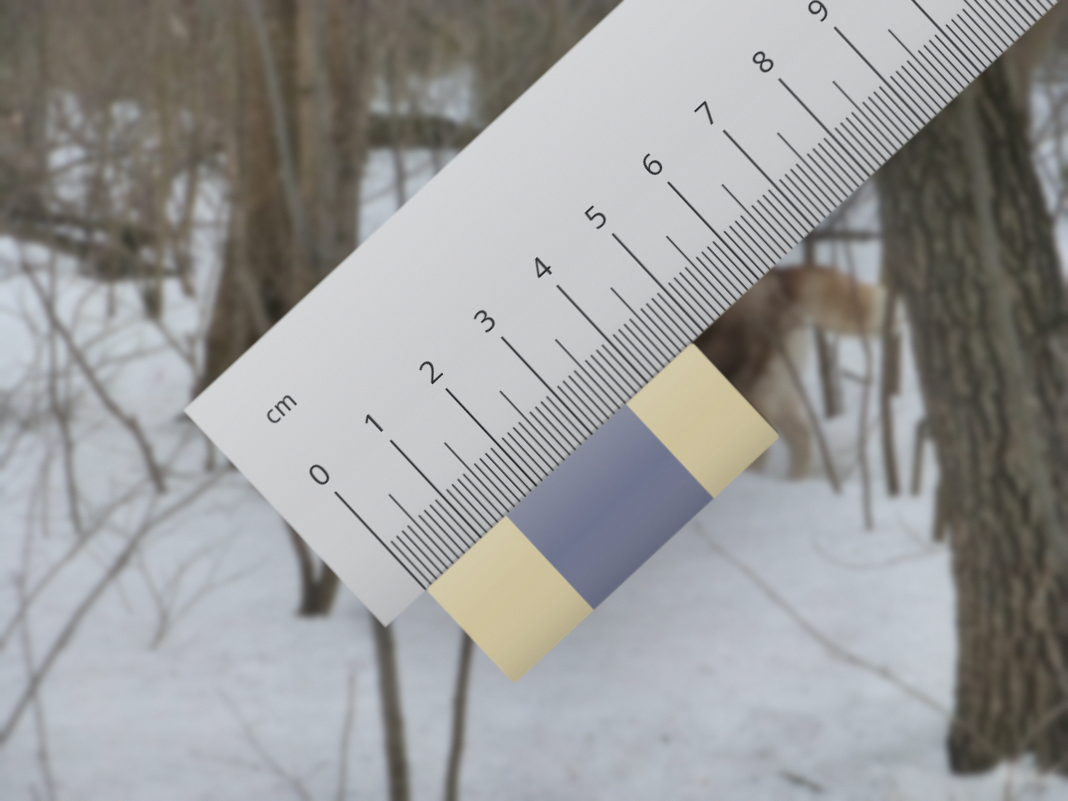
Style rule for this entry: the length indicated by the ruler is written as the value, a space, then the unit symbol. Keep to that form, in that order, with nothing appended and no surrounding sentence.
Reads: 4.8 cm
